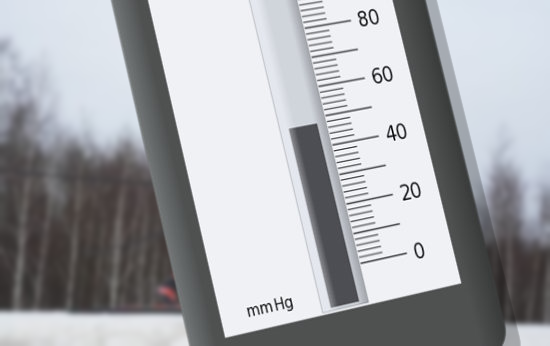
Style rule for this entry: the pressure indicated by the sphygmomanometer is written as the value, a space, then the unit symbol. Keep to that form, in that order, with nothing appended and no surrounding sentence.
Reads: 48 mmHg
